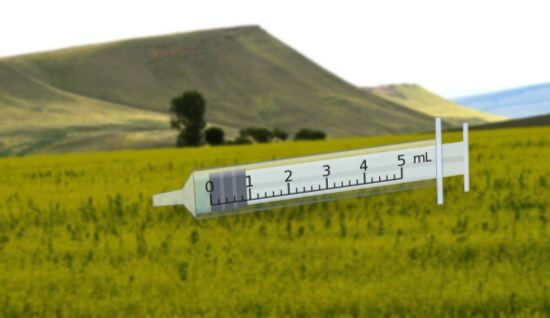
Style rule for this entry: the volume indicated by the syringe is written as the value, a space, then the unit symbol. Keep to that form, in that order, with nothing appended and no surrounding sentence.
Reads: 0 mL
